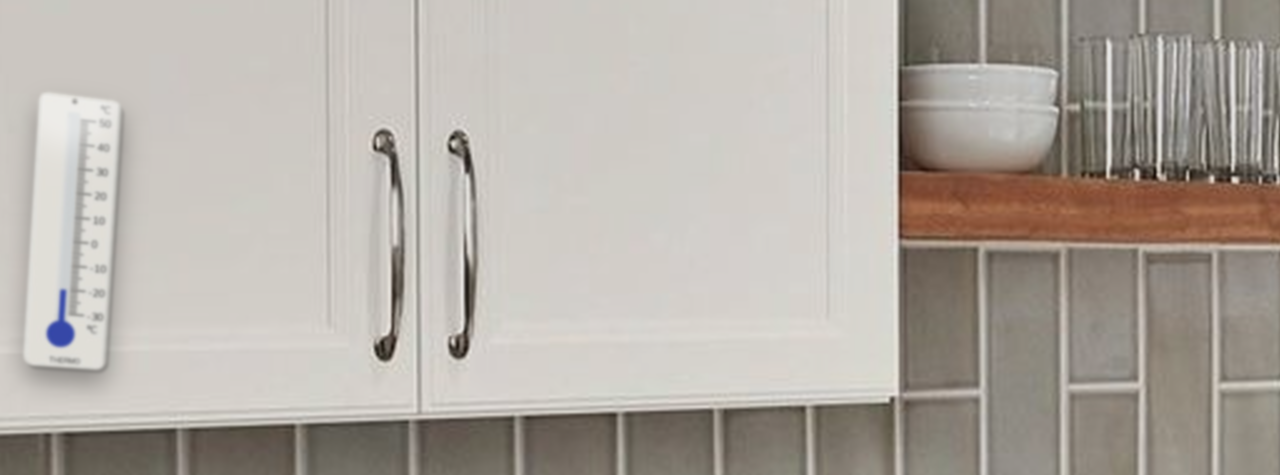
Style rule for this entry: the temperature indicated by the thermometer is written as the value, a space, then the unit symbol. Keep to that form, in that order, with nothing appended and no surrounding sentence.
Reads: -20 °C
